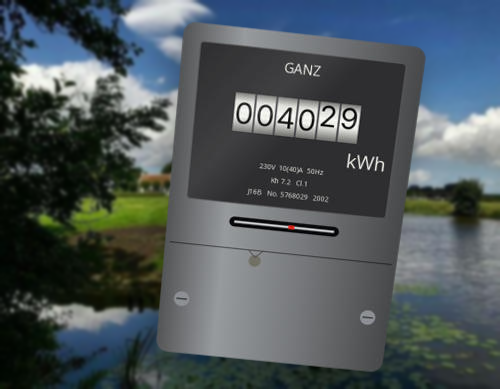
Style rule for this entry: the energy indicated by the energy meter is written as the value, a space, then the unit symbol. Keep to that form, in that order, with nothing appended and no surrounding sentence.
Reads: 4029 kWh
